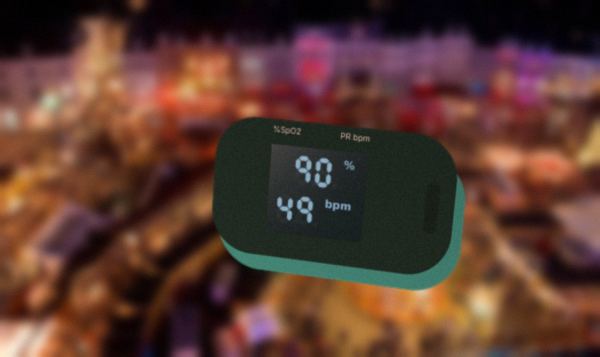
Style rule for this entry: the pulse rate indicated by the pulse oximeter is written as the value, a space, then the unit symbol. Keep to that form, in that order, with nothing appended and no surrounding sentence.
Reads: 49 bpm
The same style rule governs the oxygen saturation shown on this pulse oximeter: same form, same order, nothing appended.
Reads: 90 %
